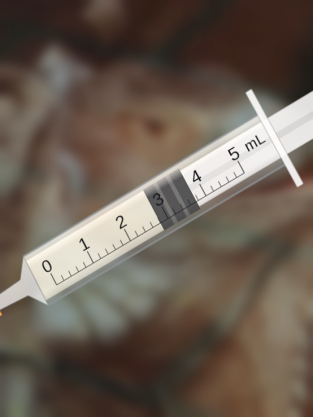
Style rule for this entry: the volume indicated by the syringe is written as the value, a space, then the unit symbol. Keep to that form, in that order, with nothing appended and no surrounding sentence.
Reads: 2.8 mL
